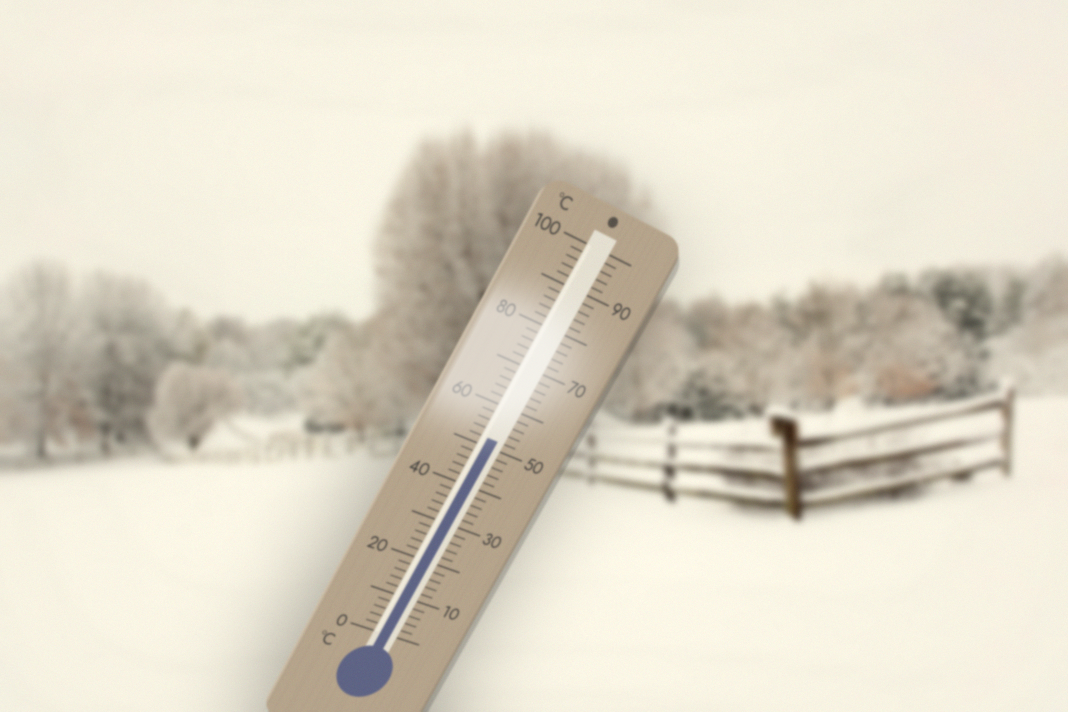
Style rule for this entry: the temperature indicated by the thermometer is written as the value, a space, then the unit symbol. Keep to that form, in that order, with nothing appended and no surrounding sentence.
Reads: 52 °C
